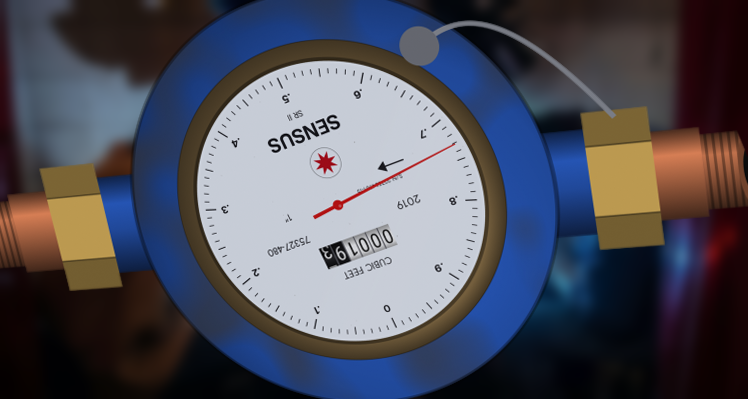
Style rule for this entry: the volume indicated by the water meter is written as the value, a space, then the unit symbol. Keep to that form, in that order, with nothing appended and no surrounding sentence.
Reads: 192.73 ft³
